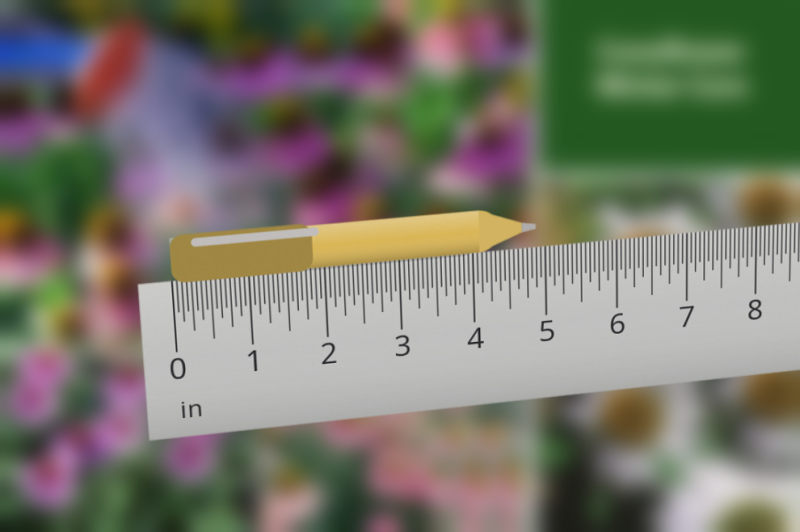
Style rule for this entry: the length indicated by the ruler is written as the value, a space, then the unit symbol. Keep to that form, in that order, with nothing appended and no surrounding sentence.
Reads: 4.875 in
